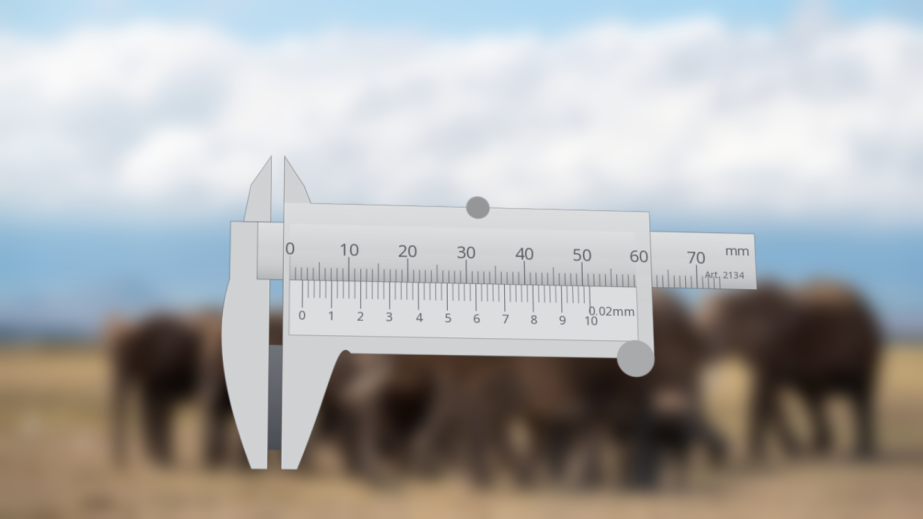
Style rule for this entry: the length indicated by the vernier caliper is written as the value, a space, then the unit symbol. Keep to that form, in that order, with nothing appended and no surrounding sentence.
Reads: 2.2 mm
